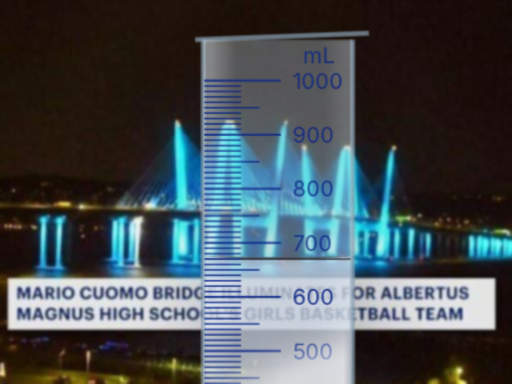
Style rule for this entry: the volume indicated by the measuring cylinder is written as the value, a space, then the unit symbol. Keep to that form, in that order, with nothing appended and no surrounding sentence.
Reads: 670 mL
